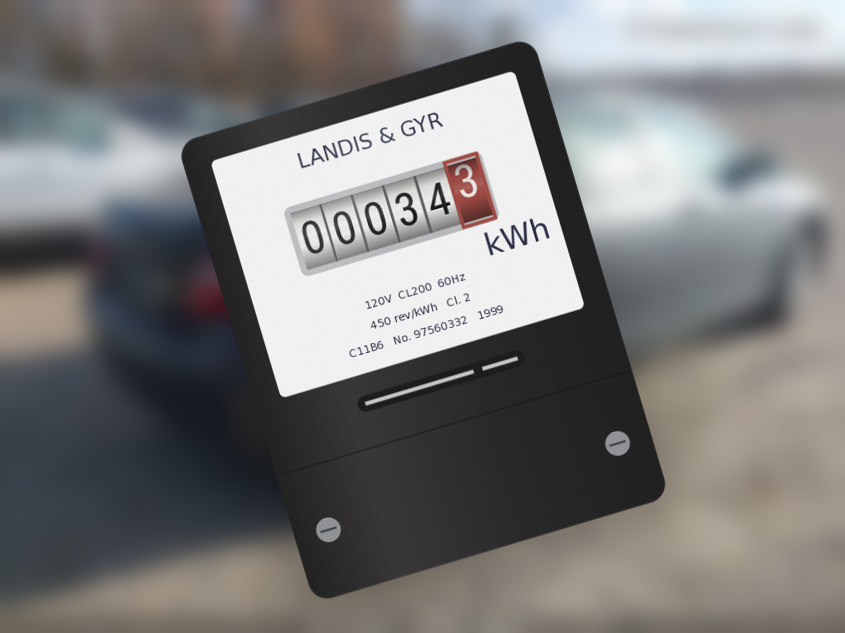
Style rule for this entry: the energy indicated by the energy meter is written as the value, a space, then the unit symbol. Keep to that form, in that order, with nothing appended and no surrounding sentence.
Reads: 34.3 kWh
